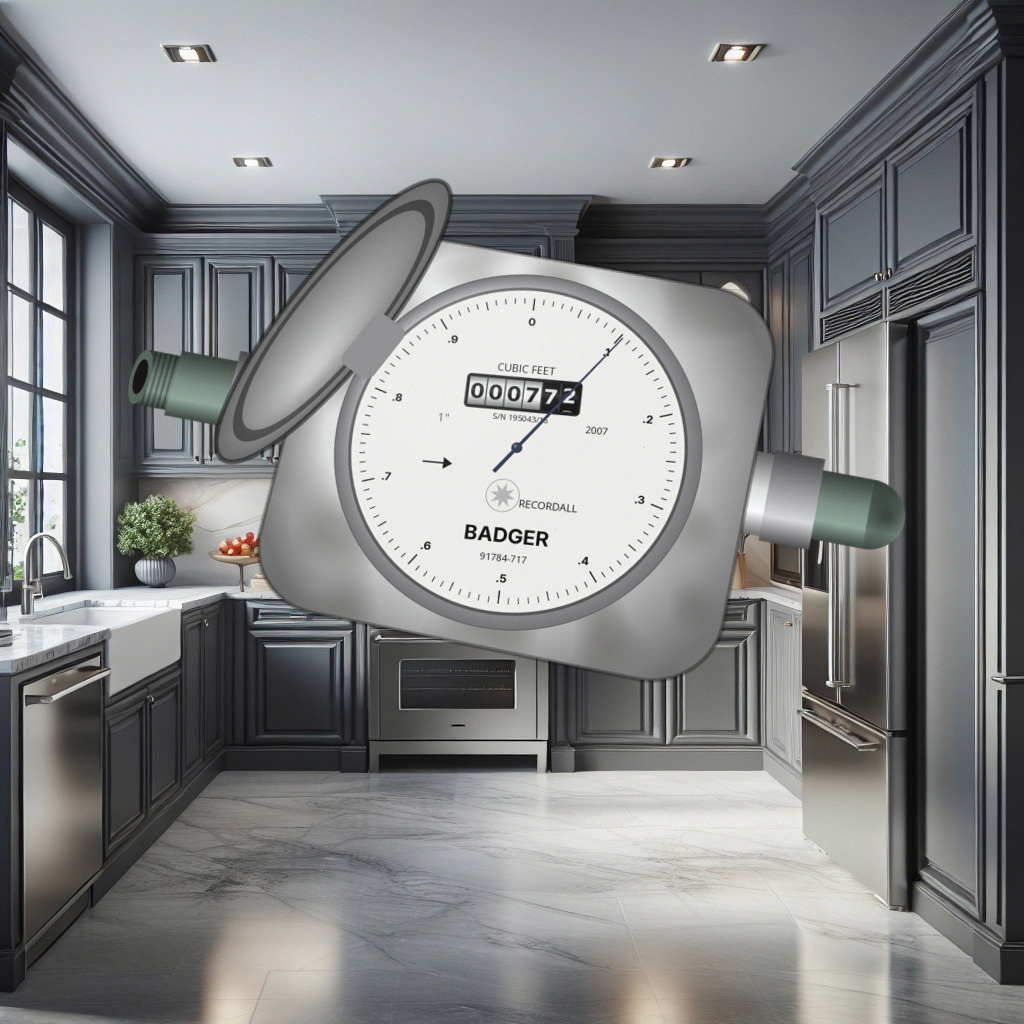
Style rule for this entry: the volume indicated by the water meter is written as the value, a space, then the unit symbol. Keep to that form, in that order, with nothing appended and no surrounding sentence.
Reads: 772.10 ft³
